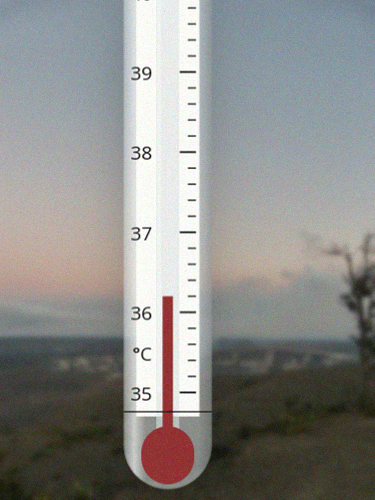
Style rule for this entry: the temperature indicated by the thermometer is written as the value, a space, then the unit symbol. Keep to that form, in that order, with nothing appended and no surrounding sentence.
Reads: 36.2 °C
